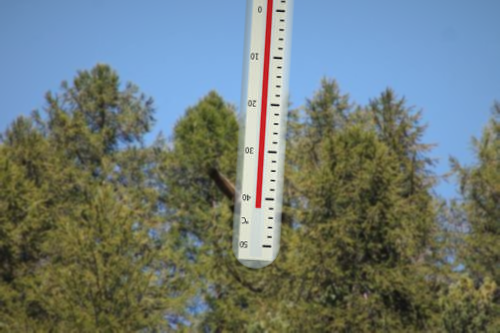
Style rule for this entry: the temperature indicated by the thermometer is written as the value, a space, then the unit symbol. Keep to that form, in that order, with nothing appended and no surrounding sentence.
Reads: 42 °C
